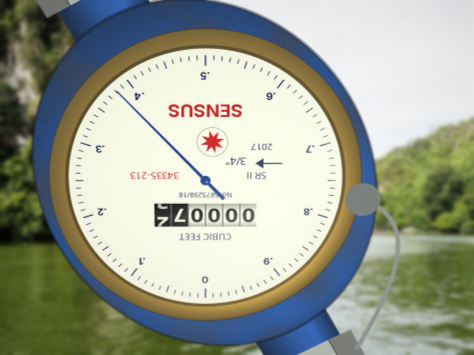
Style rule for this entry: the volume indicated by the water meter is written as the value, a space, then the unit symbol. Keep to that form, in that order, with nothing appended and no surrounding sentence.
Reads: 72.38 ft³
